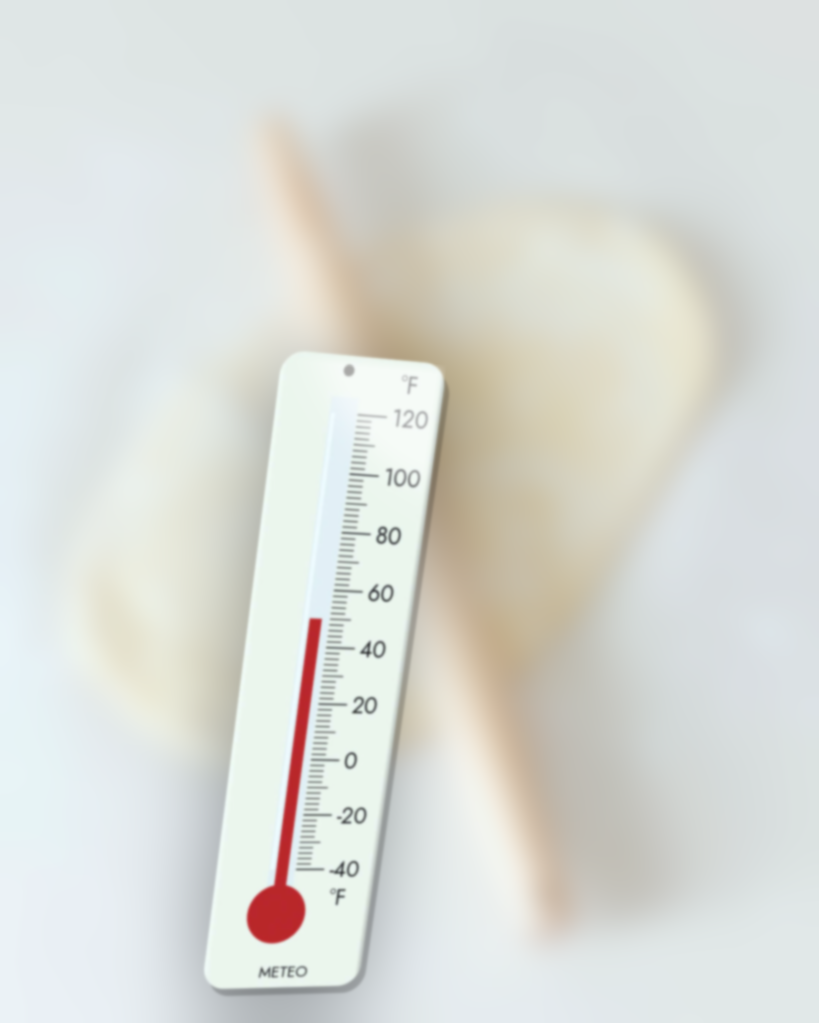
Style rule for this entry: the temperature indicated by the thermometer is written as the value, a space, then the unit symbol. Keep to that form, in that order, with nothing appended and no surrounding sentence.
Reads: 50 °F
